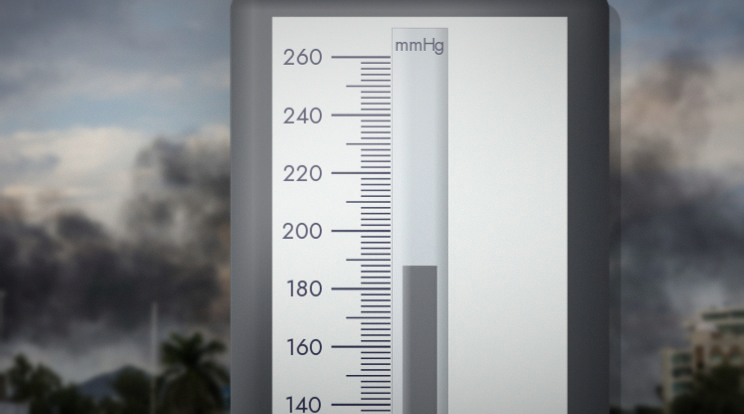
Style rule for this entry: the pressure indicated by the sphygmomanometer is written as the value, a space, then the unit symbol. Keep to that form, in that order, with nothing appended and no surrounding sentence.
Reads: 188 mmHg
